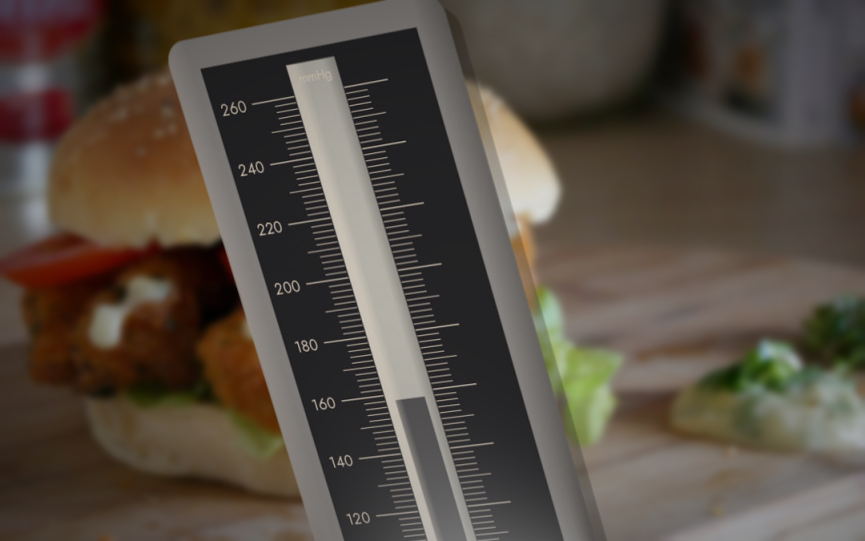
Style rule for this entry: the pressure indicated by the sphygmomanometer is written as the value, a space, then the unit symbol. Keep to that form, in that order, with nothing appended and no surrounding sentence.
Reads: 158 mmHg
